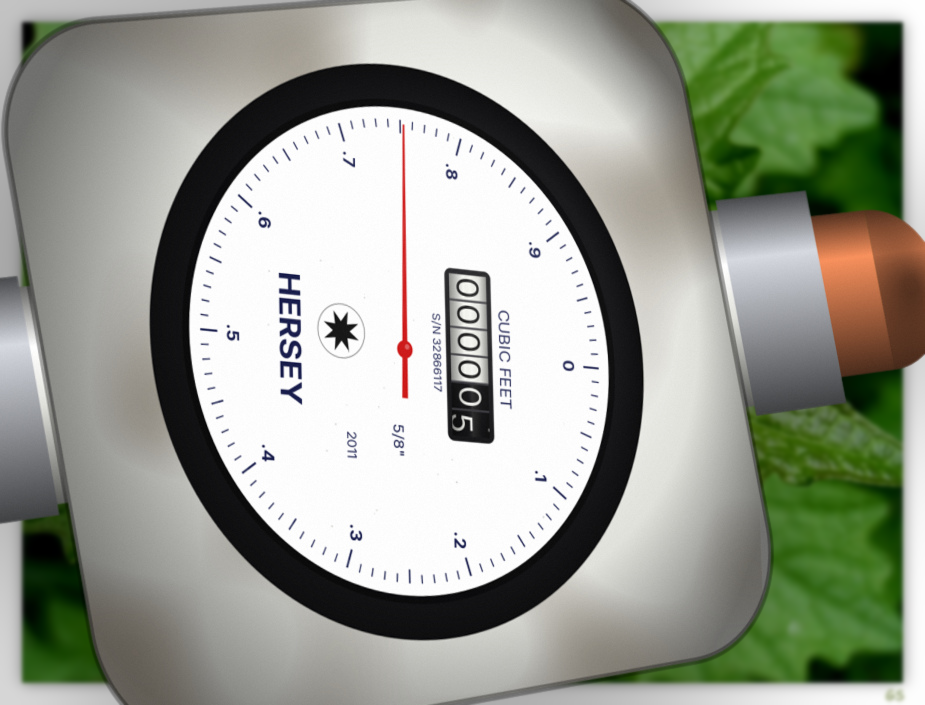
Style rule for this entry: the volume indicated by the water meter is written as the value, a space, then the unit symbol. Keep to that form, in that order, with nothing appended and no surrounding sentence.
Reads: 4.75 ft³
